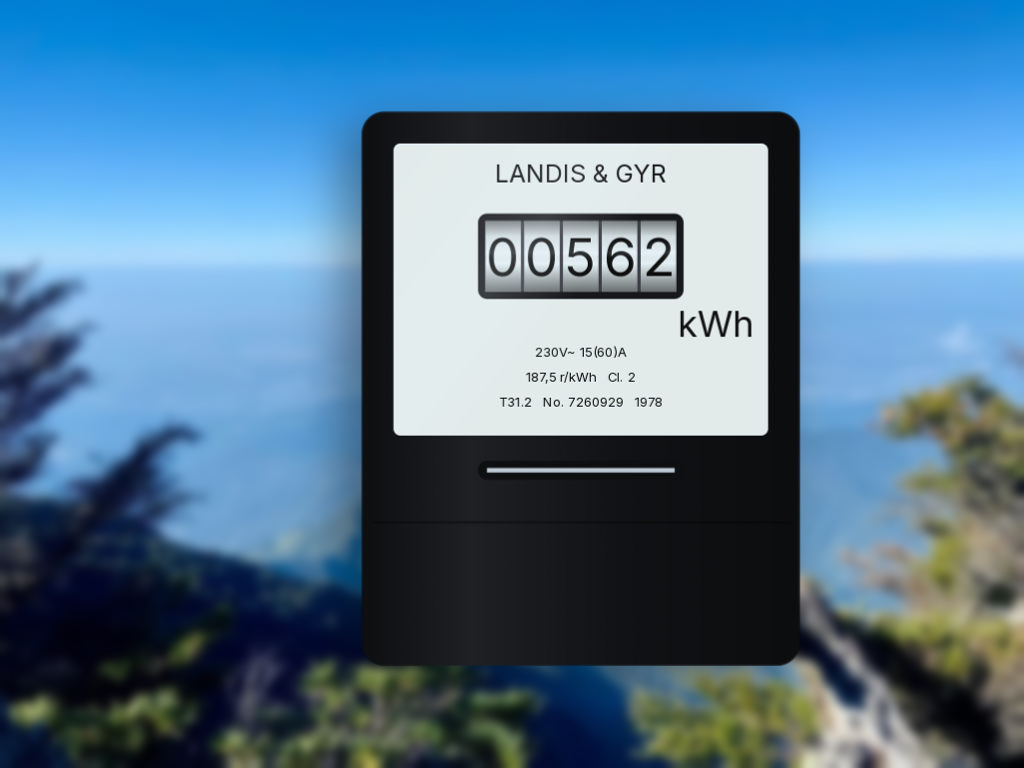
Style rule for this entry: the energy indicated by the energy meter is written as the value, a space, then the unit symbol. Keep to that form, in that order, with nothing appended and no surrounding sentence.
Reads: 562 kWh
